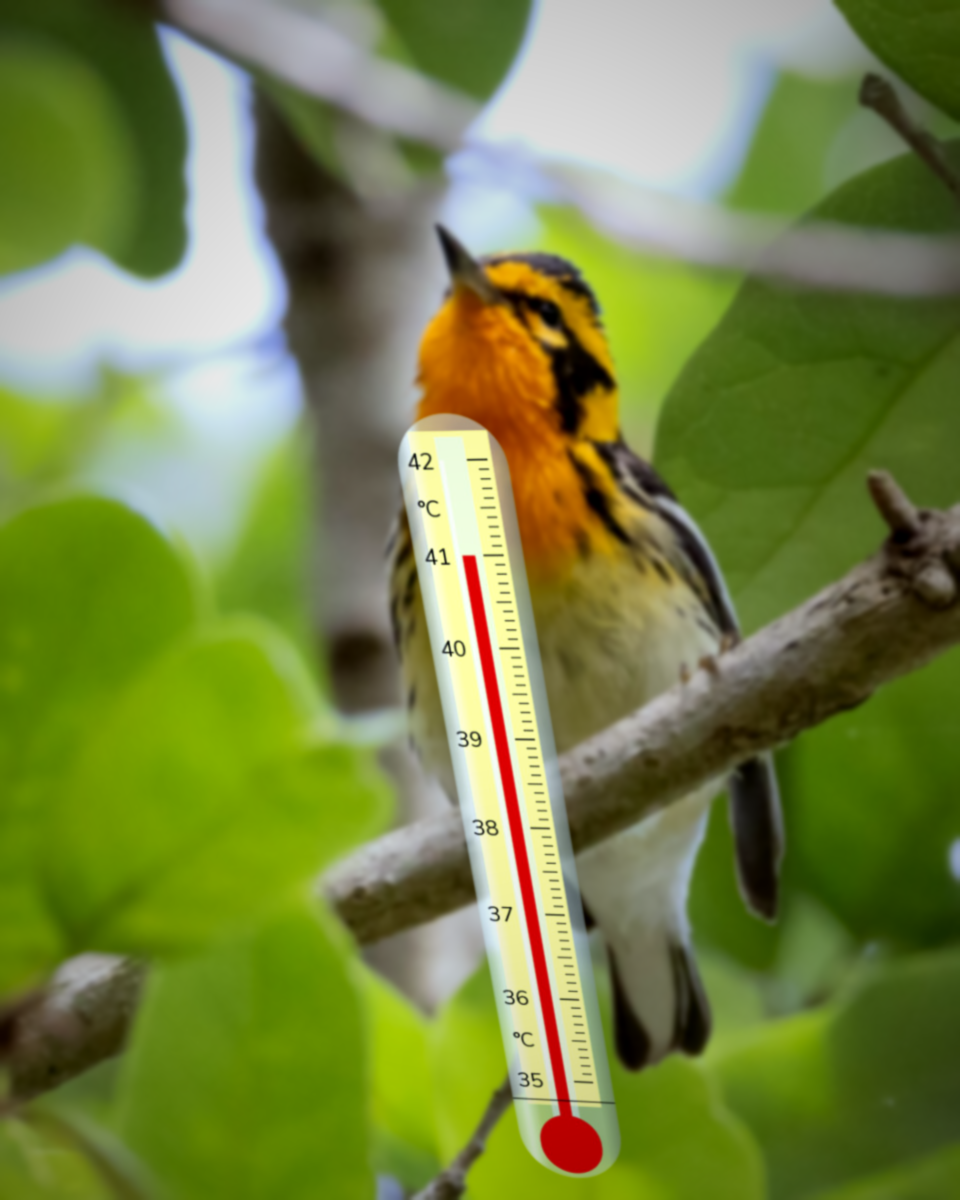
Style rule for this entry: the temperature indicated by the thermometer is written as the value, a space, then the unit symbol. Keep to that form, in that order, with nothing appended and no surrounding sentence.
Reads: 41 °C
